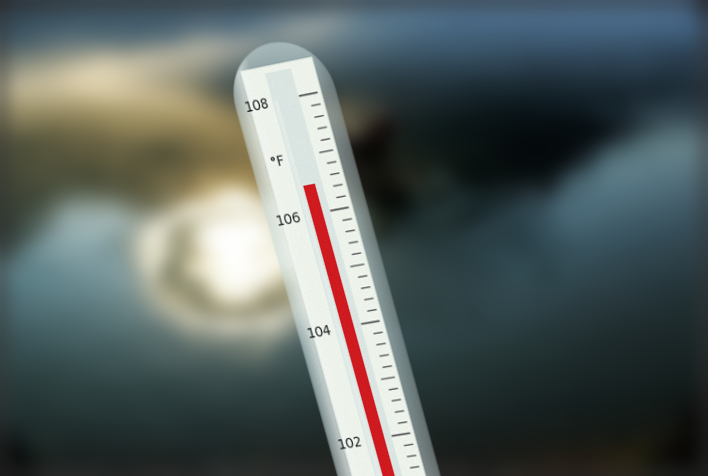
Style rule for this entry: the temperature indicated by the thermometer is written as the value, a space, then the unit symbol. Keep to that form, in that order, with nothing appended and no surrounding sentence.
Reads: 106.5 °F
